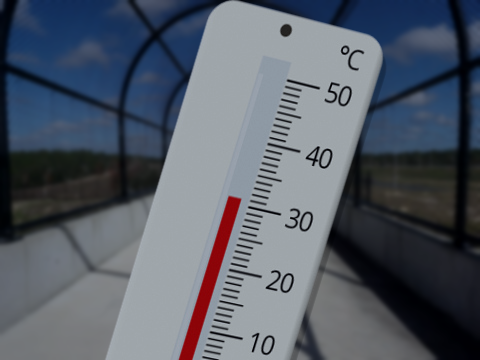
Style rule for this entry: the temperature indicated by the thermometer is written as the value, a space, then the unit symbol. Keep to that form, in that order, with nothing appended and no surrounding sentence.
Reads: 31 °C
